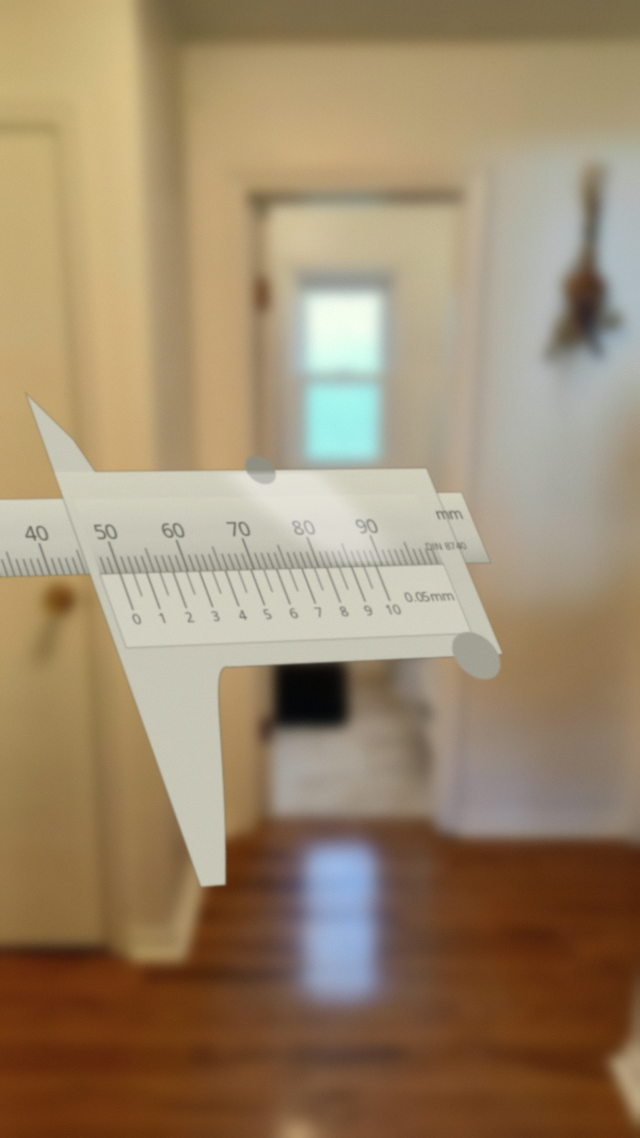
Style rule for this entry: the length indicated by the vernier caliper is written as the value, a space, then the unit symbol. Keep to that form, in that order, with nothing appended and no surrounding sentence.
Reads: 50.0 mm
